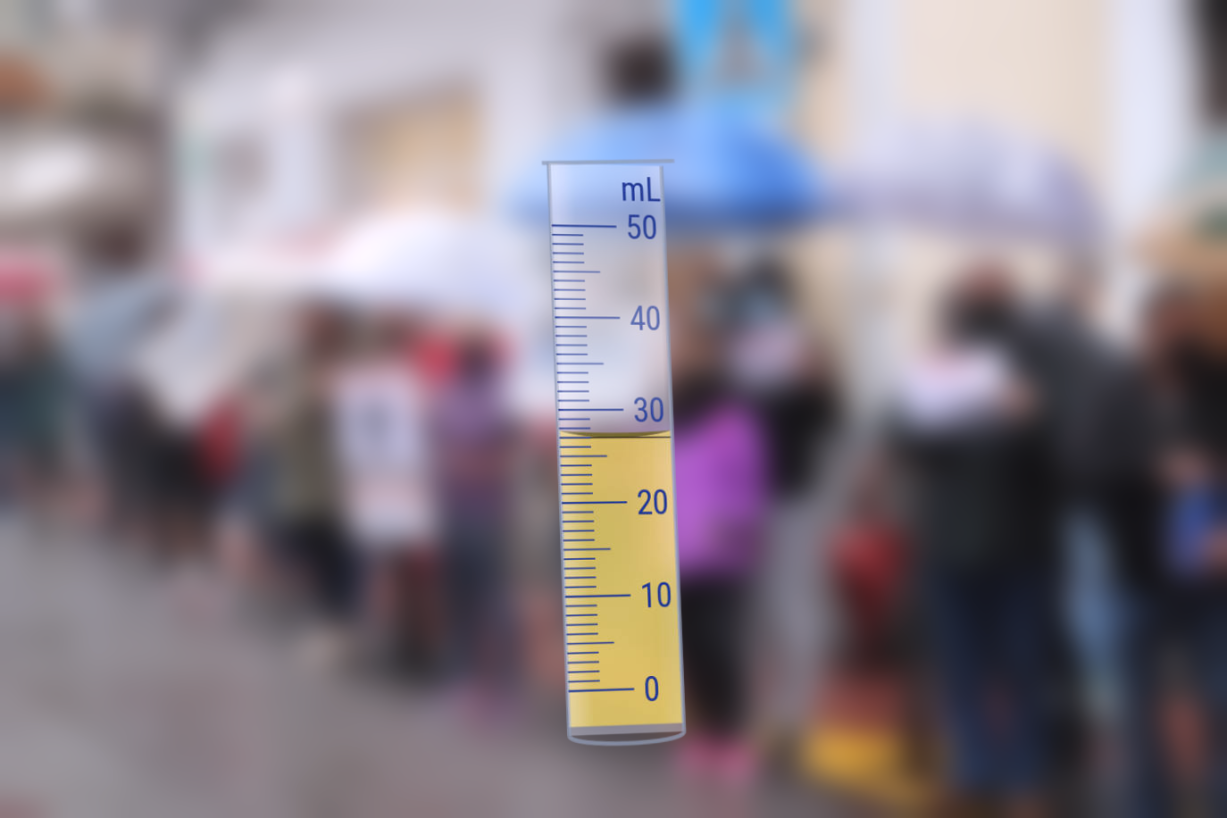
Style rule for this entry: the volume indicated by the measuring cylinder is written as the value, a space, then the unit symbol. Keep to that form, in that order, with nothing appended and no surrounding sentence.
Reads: 27 mL
